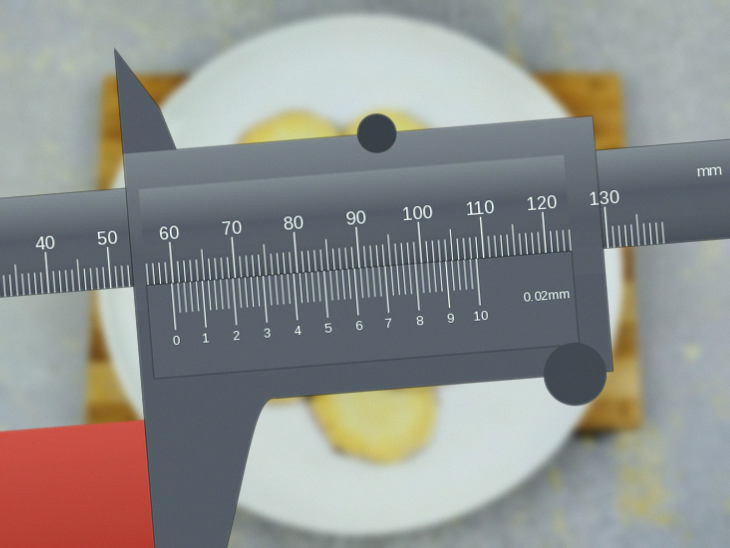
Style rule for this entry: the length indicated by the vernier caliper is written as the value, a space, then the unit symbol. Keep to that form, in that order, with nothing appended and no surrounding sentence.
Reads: 59.8 mm
